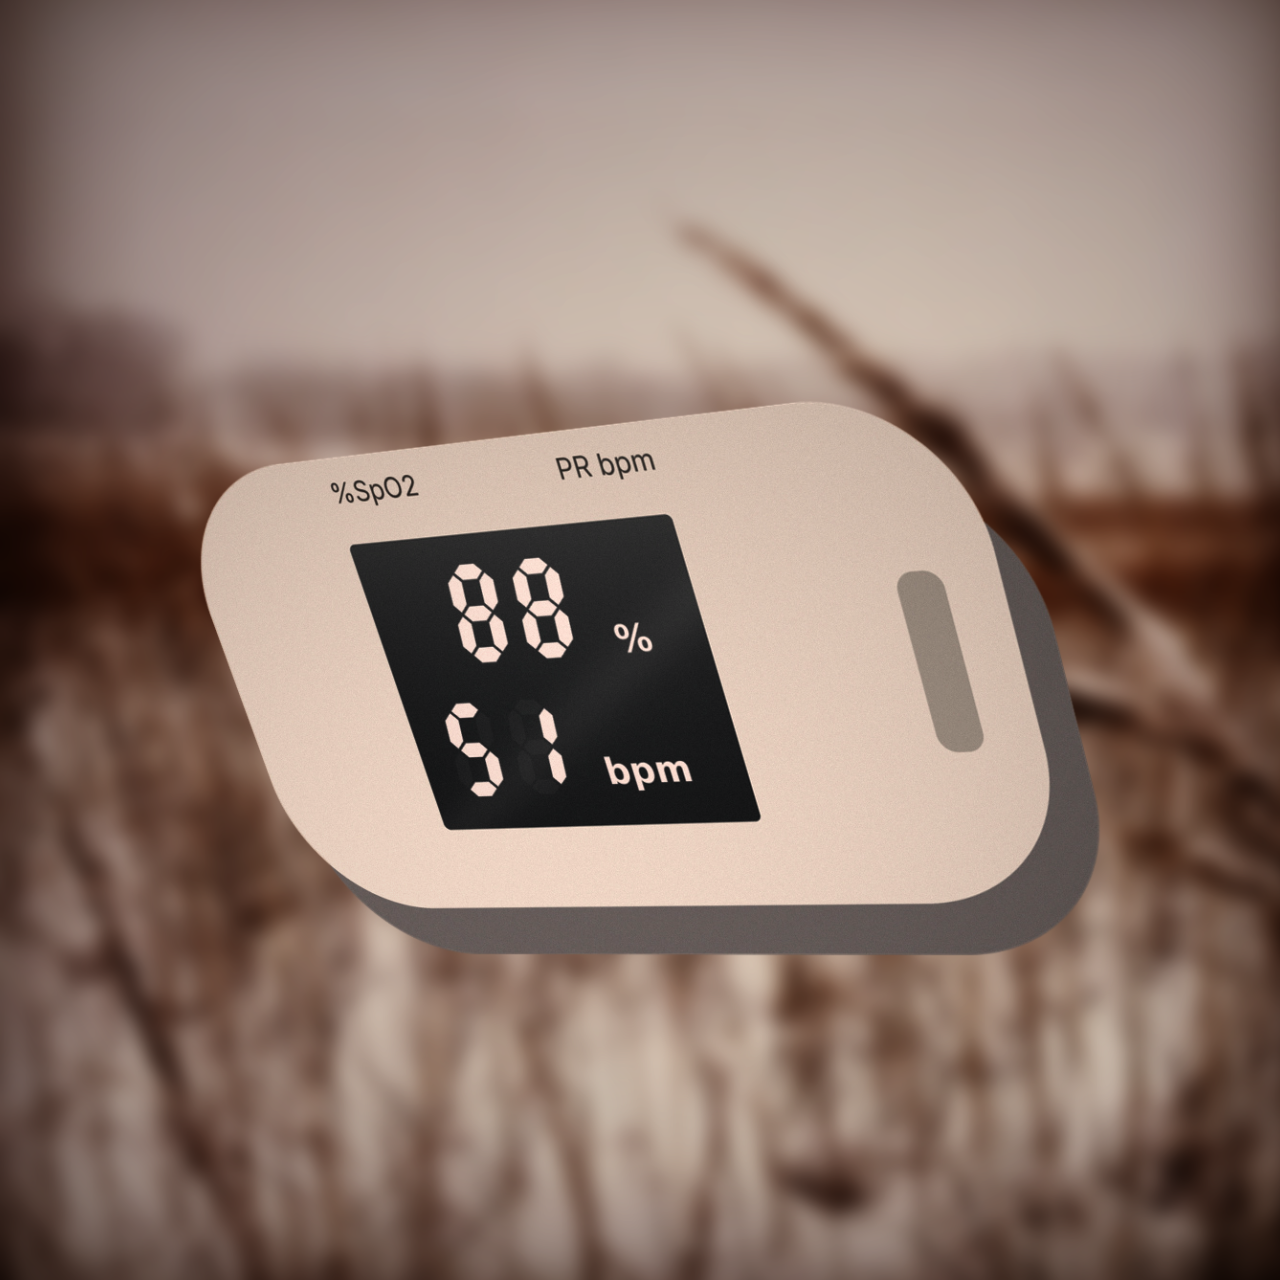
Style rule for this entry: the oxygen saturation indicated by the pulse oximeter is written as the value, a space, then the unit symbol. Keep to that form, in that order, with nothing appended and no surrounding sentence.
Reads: 88 %
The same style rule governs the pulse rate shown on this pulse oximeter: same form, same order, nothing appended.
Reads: 51 bpm
